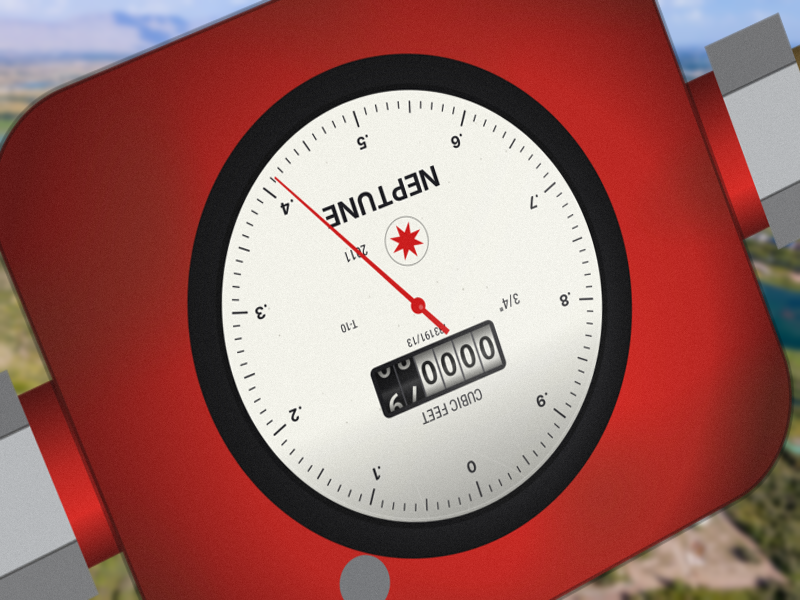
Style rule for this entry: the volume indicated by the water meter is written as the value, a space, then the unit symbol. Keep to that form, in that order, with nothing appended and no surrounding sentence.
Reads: 79.41 ft³
